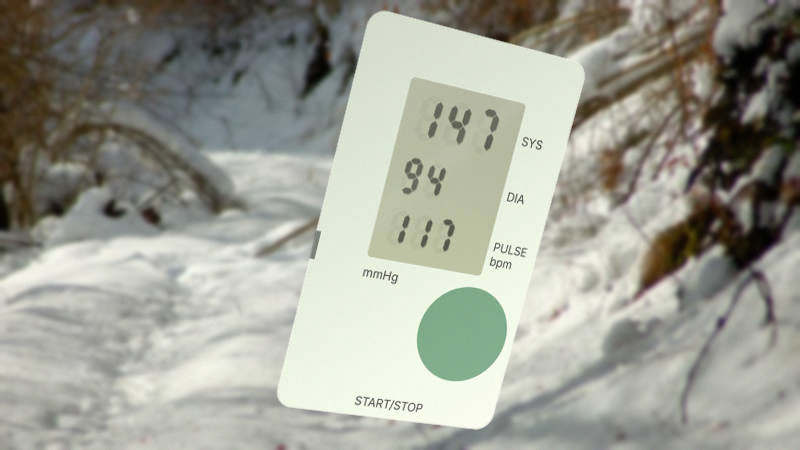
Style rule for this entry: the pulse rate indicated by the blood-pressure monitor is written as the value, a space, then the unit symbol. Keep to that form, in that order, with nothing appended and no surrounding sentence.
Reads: 117 bpm
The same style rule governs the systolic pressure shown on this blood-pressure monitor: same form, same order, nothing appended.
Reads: 147 mmHg
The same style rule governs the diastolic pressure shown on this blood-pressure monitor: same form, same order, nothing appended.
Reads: 94 mmHg
